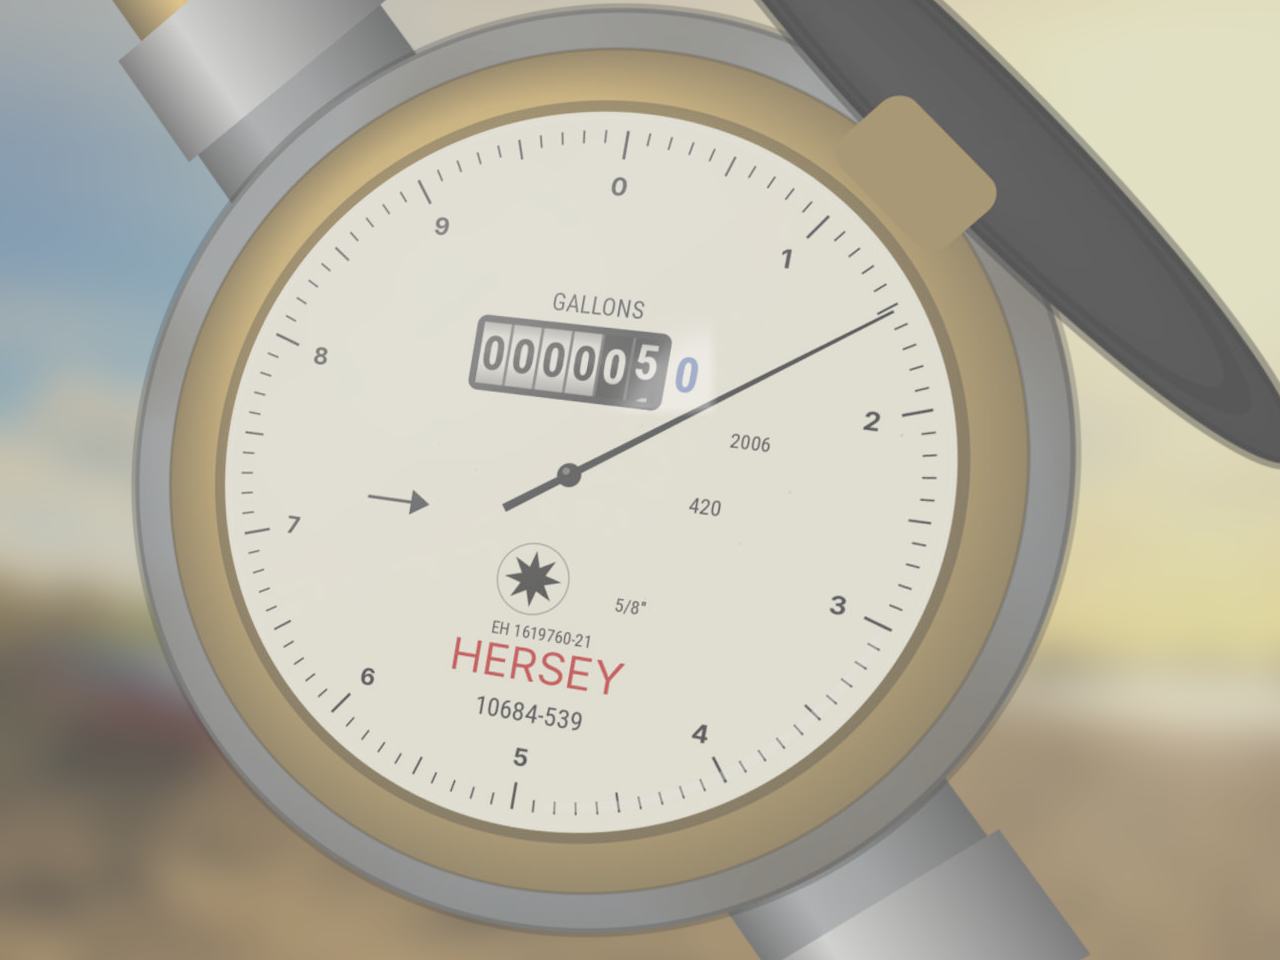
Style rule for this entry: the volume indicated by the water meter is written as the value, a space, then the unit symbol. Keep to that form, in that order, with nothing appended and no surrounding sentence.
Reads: 51.5 gal
